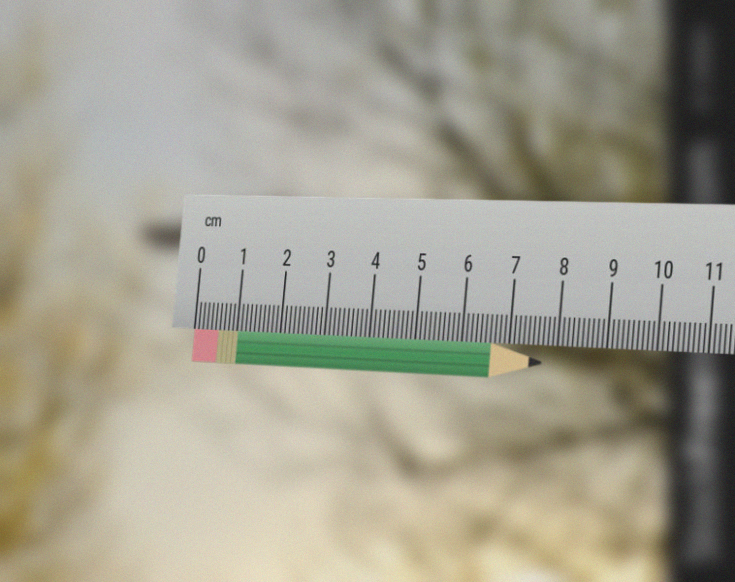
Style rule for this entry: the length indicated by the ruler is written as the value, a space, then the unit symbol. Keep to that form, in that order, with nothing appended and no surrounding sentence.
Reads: 7.7 cm
